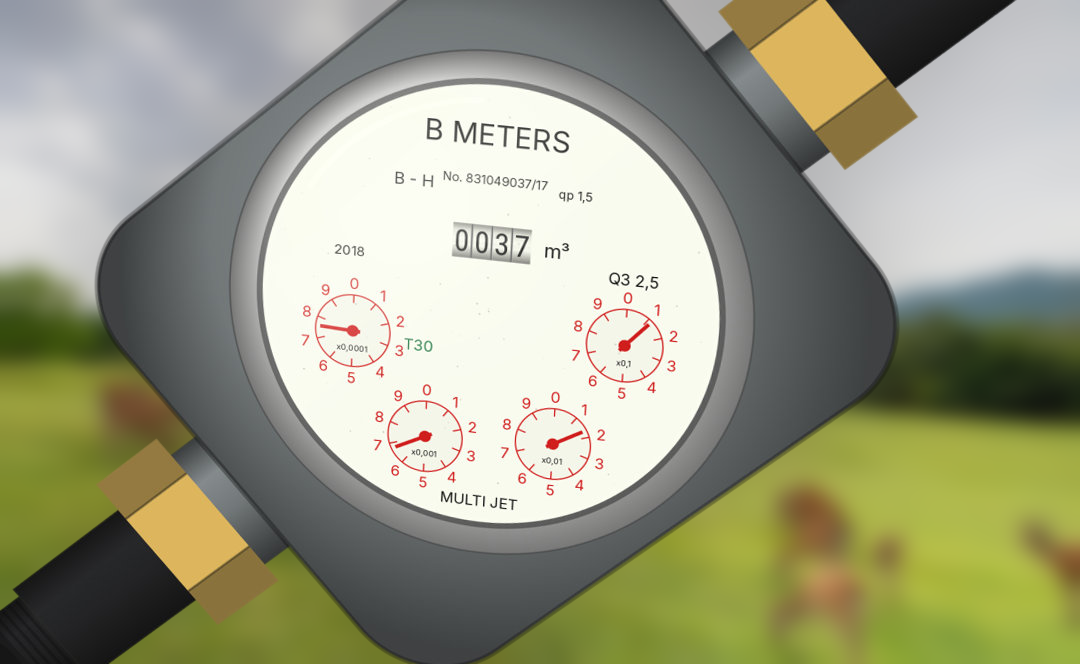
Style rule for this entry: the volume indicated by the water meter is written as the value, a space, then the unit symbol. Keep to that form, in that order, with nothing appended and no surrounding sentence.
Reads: 37.1167 m³
